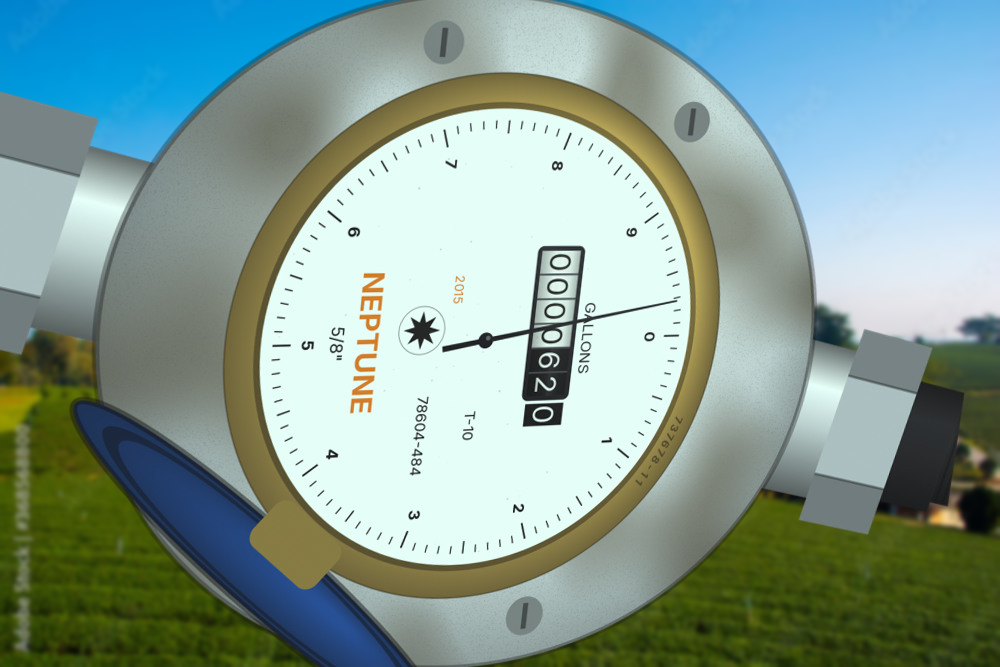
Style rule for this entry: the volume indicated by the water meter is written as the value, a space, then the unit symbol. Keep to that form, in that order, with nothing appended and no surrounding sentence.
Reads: 619.7 gal
